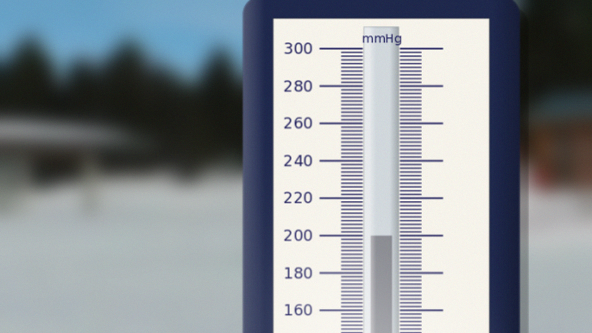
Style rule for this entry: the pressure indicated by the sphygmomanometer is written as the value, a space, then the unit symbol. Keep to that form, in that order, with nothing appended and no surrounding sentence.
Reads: 200 mmHg
